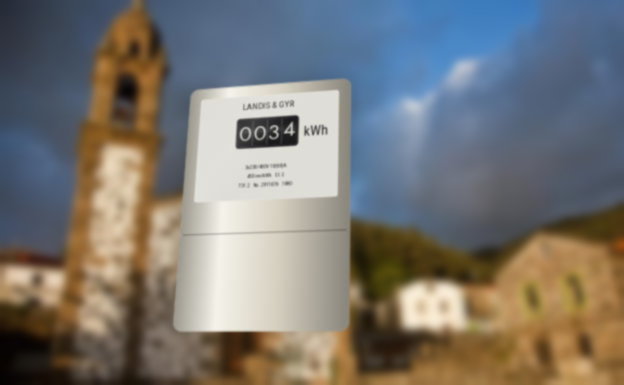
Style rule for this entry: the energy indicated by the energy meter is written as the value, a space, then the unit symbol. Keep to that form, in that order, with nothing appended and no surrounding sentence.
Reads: 34 kWh
